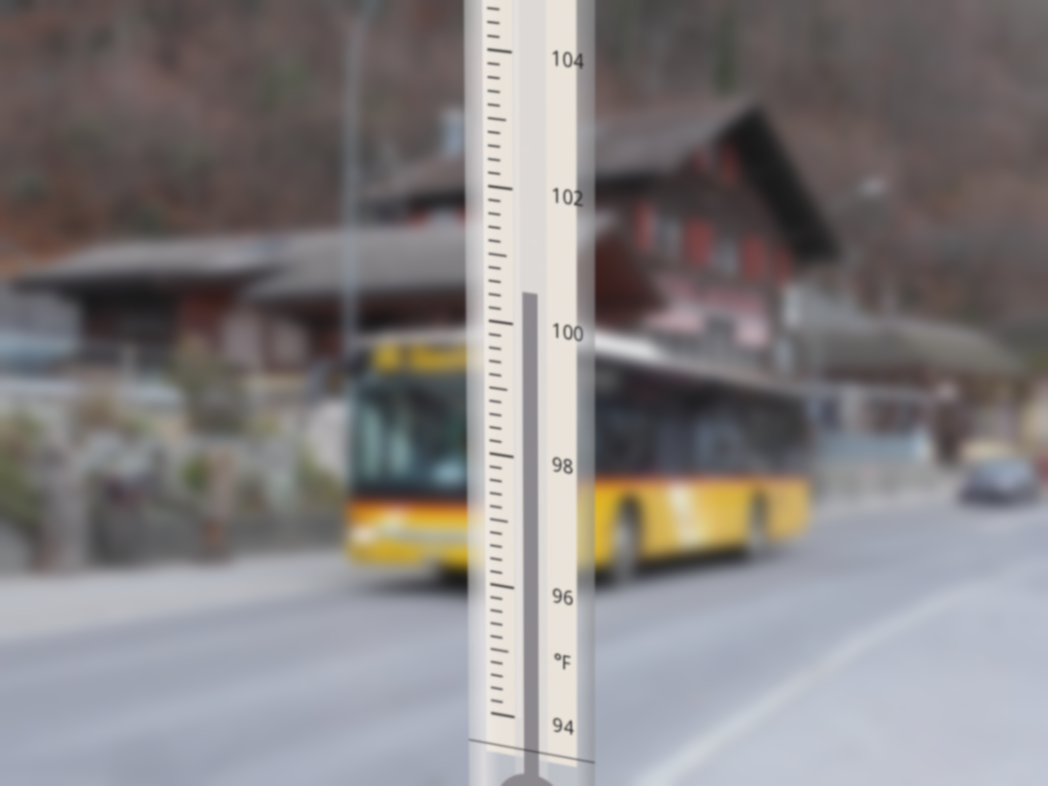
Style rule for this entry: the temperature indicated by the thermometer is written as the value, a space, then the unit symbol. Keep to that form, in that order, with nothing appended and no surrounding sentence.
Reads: 100.5 °F
